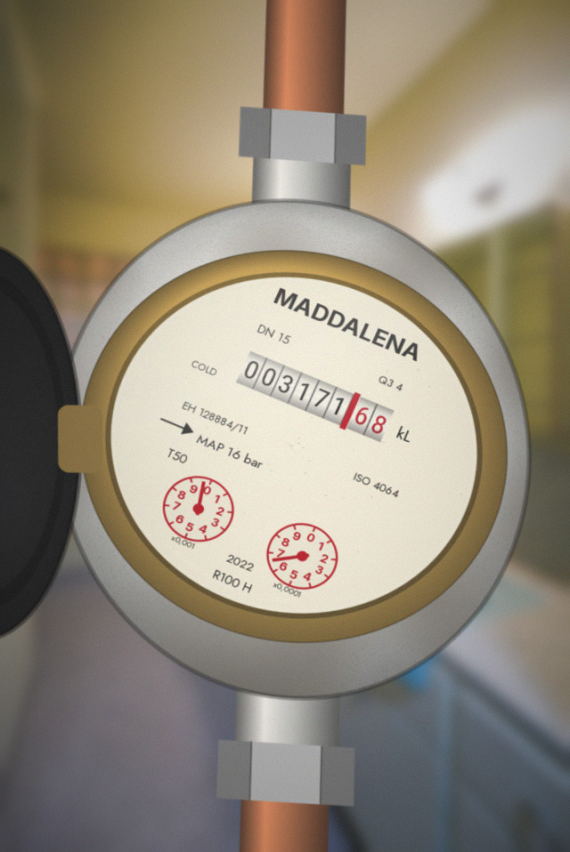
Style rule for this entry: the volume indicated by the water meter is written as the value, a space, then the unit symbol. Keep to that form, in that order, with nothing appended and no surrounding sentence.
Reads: 3171.6796 kL
